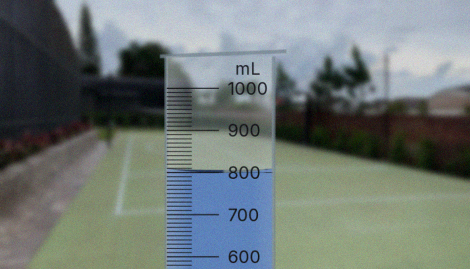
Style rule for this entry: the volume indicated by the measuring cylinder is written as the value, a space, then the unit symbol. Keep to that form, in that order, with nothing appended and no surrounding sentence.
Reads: 800 mL
